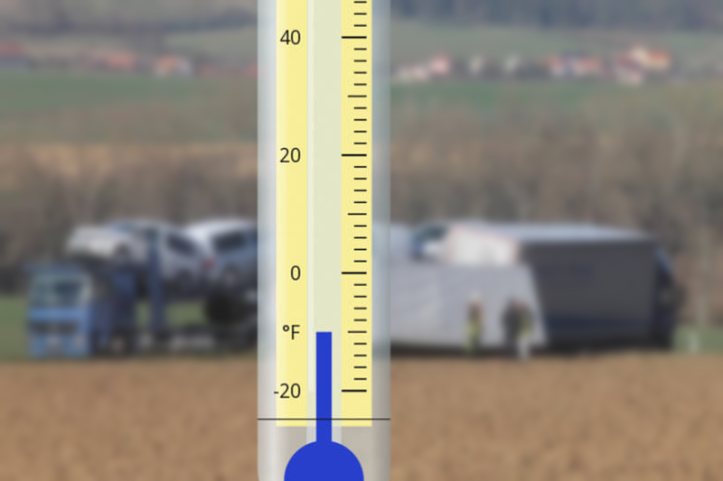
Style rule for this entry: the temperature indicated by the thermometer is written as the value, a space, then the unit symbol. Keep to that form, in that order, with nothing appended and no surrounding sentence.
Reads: -10 °F
